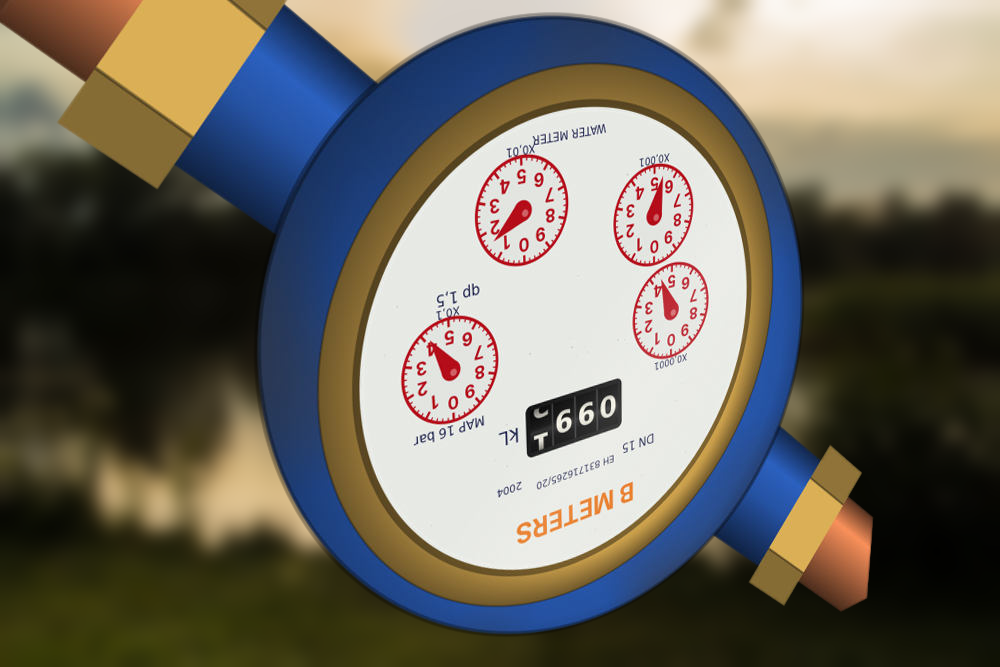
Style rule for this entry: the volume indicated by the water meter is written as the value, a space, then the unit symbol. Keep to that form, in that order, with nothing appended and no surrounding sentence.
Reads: 991.4154 kL
